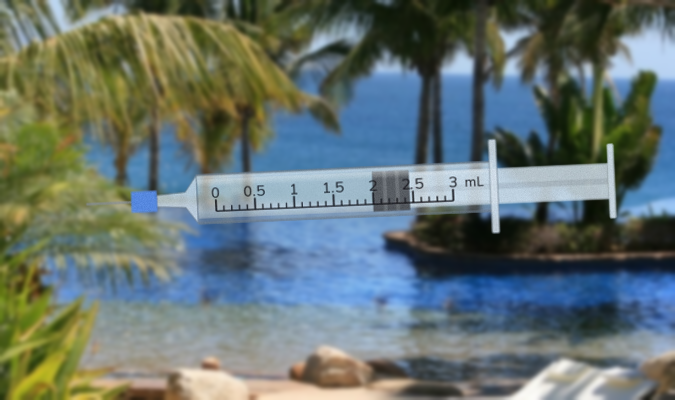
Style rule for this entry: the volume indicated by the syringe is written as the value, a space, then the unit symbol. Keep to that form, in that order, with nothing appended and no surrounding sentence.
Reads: 2 mL
